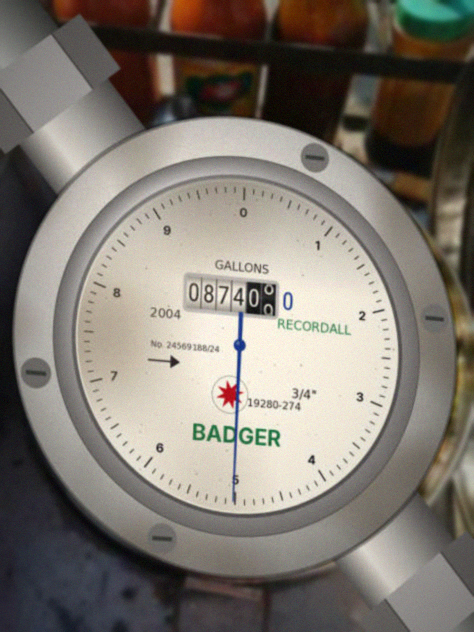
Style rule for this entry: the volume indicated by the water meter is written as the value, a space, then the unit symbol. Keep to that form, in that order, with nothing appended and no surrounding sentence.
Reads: 874085.0 gal
